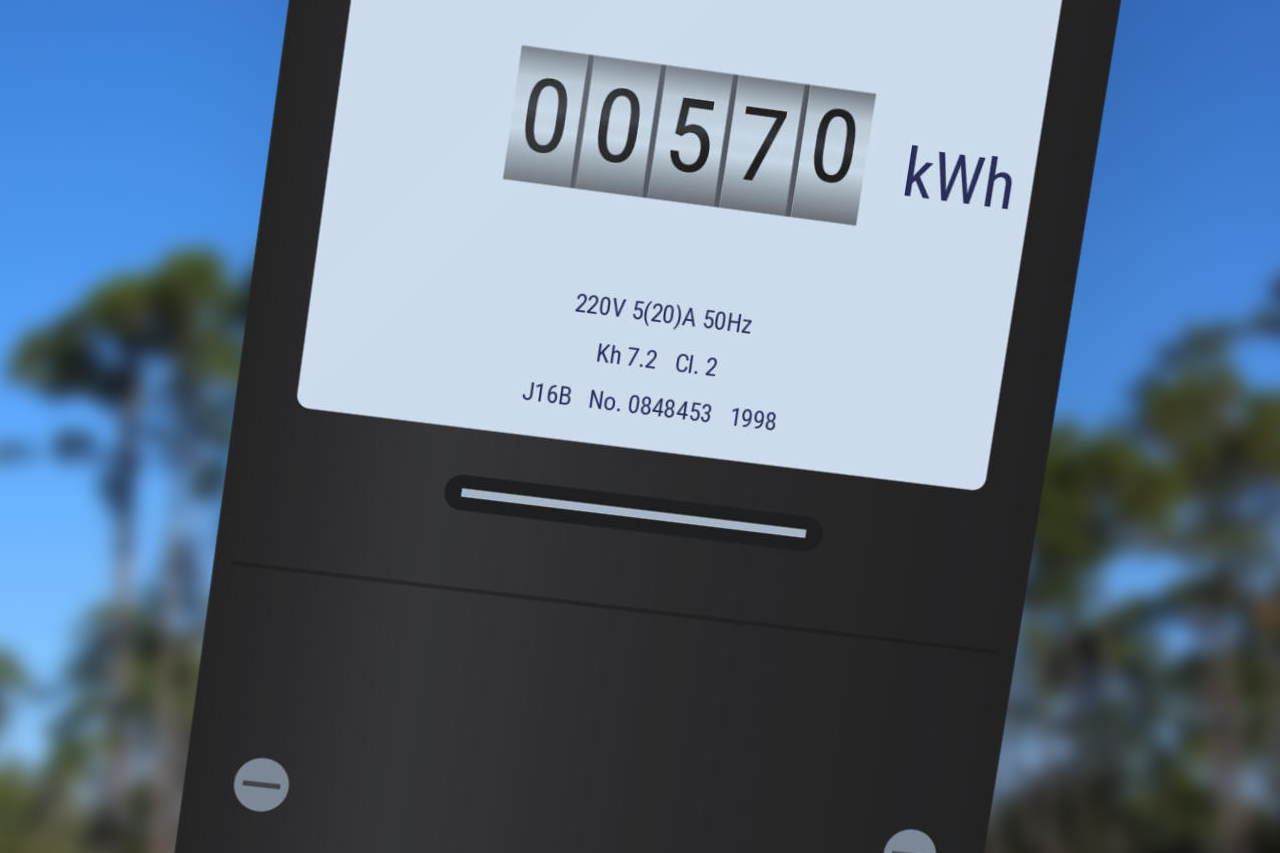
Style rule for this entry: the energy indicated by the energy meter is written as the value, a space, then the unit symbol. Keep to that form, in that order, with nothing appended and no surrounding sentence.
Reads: 570 kWh
